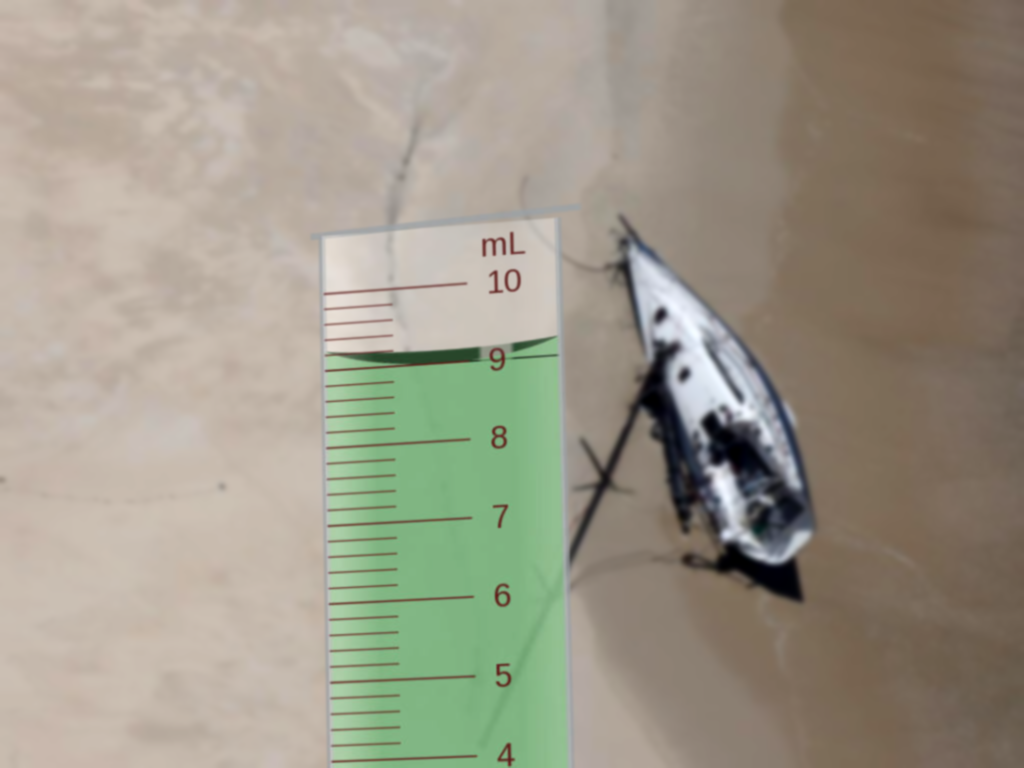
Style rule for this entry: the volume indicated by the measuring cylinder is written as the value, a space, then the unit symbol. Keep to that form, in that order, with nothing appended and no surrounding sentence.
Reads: 9 mL
